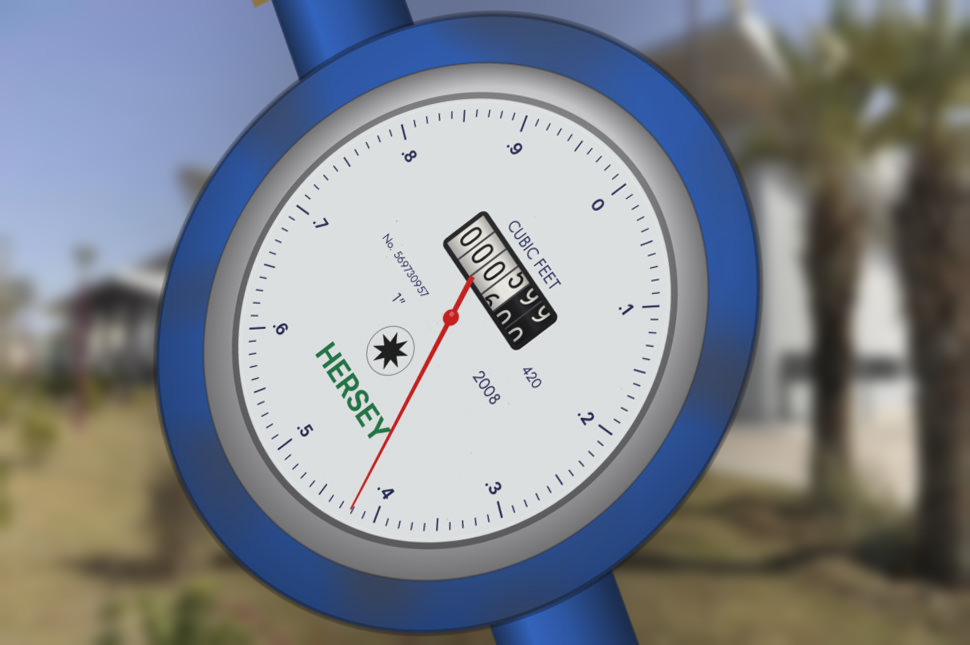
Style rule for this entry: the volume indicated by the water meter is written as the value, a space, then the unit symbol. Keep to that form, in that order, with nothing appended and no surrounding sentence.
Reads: 599.42 ft³
